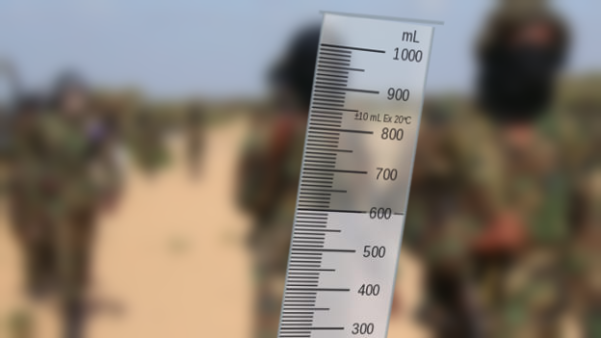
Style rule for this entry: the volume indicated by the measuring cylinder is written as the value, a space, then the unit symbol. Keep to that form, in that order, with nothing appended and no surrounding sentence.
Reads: 600 mL
